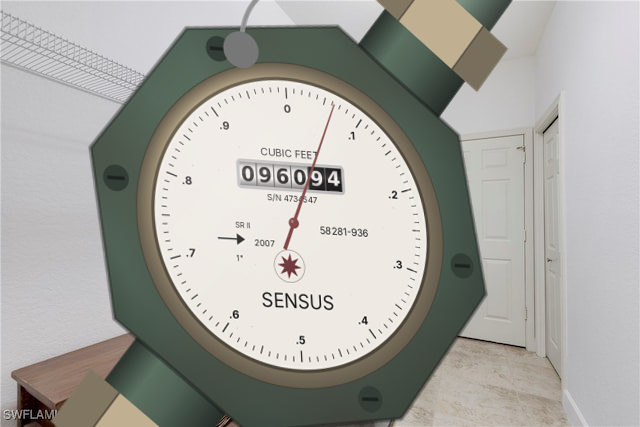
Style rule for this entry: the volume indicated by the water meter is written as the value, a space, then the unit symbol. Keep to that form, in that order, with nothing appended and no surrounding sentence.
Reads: 96094.06 ft³
